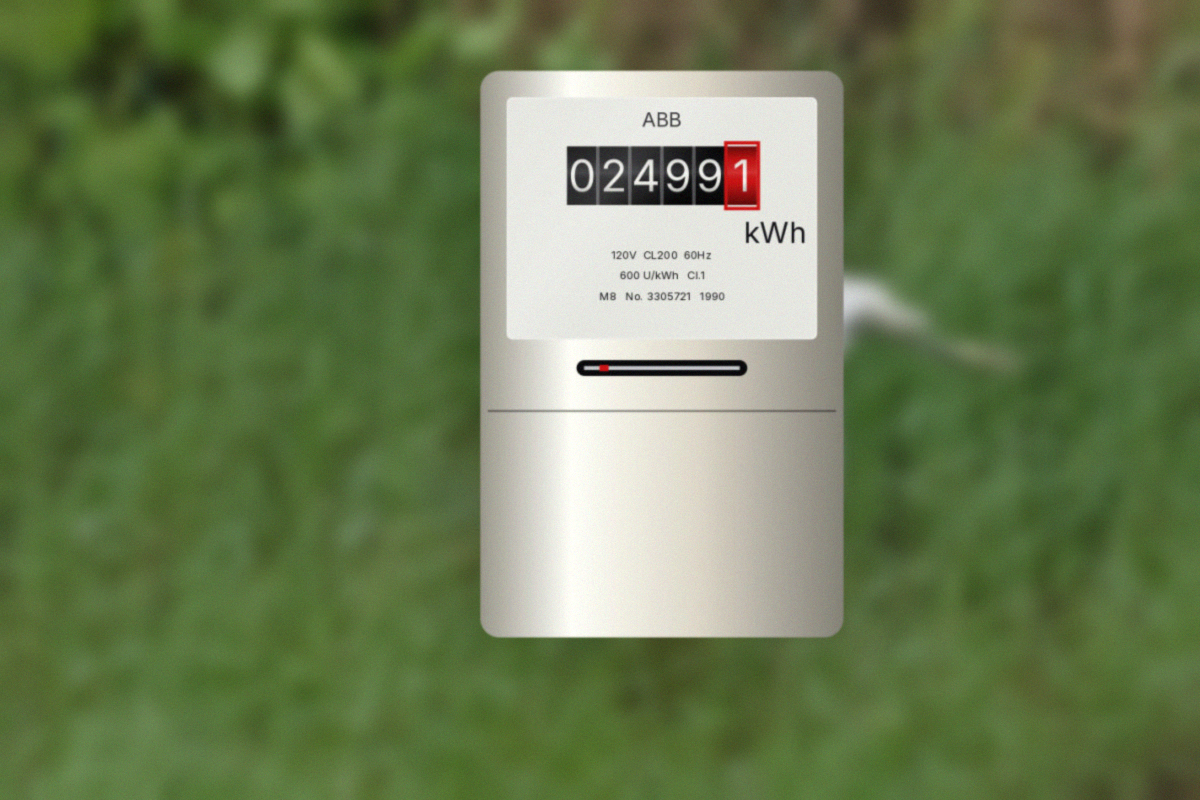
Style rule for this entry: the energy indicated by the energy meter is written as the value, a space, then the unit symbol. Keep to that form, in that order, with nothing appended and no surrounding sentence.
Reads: 2499.1 kWh
